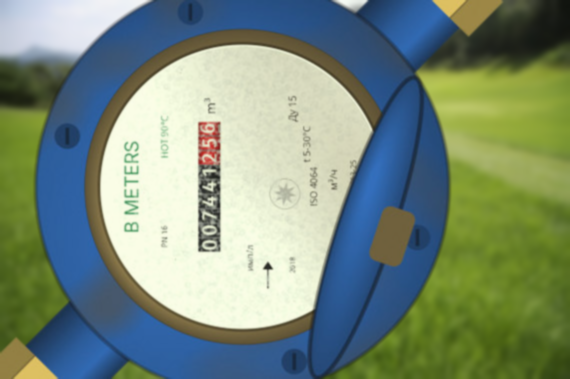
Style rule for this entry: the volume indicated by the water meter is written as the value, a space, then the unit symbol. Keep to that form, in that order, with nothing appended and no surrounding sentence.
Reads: 7441.256 m³
